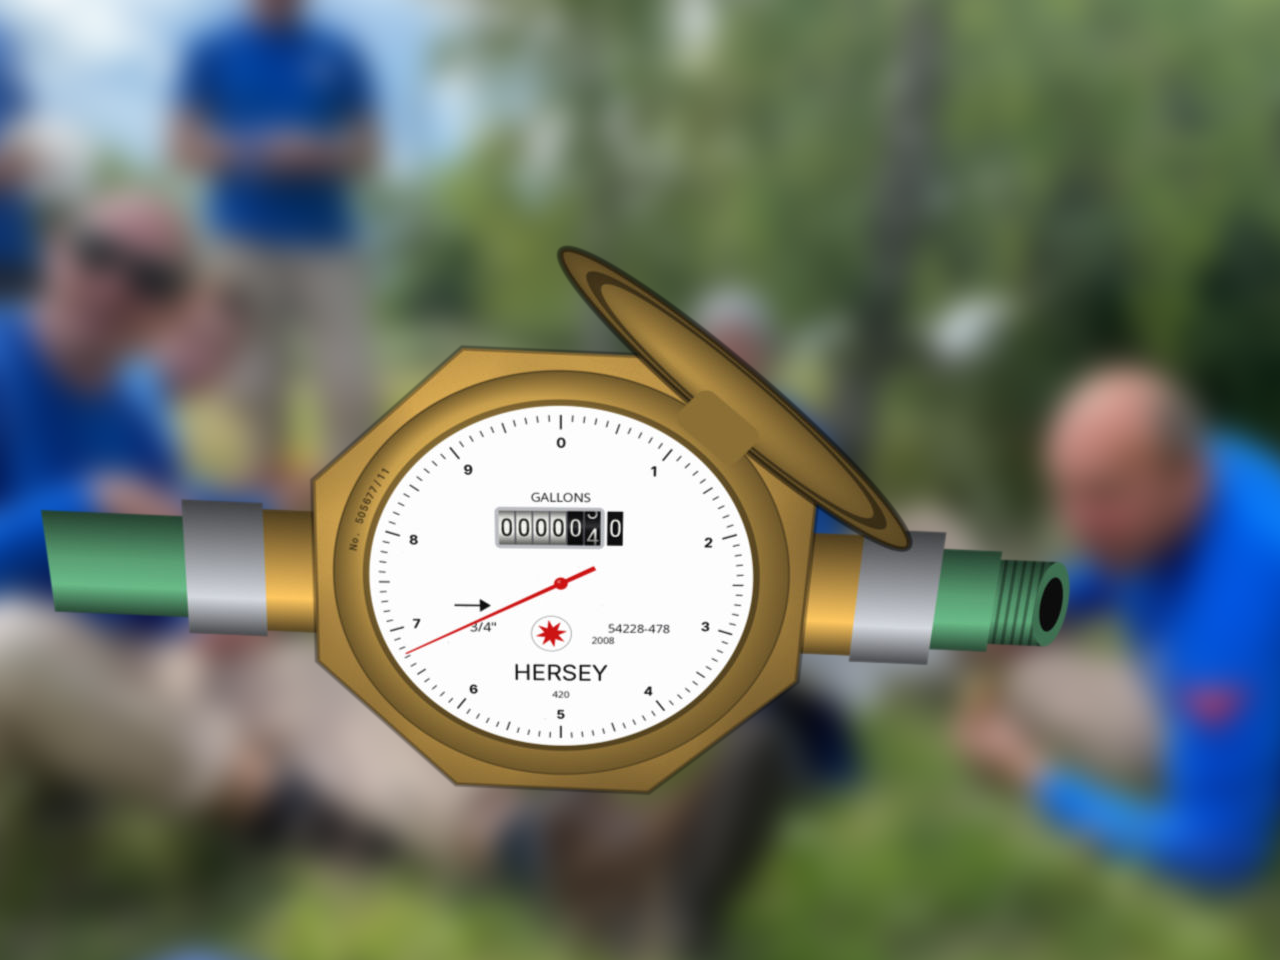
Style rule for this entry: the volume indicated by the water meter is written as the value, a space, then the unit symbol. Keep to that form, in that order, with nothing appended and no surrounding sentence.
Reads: 36.7 gal
